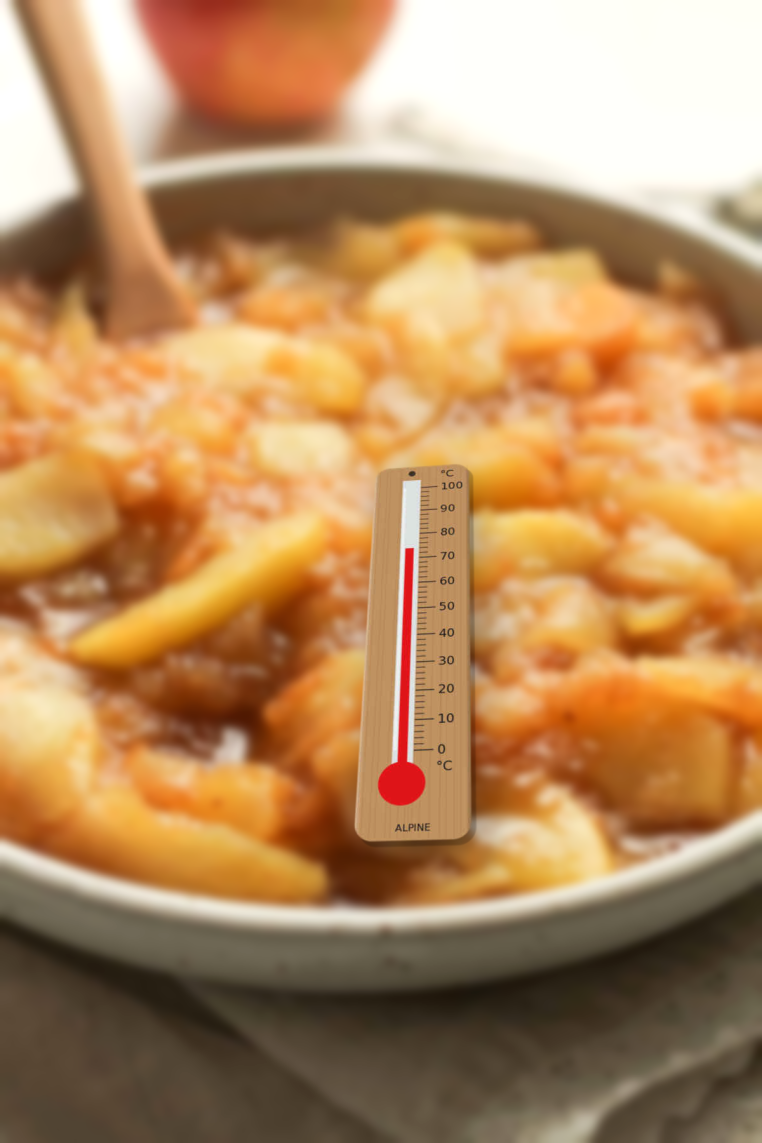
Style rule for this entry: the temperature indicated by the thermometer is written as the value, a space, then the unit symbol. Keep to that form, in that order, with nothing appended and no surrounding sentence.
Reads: 74 °C
